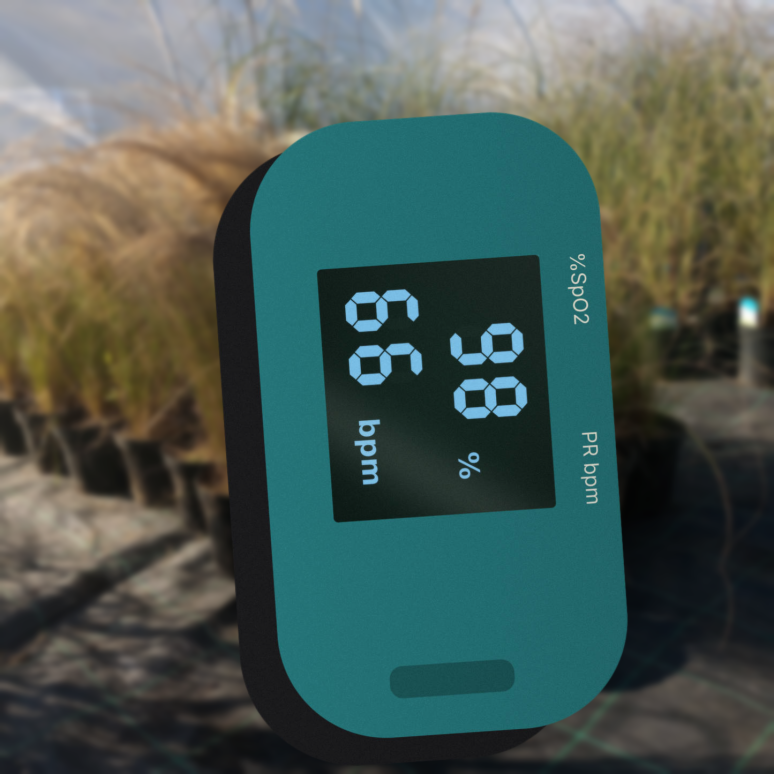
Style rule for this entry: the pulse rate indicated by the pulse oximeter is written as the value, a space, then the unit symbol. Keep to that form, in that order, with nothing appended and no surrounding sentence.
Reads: 66 bpm
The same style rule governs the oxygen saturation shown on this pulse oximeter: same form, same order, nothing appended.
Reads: 98 %
